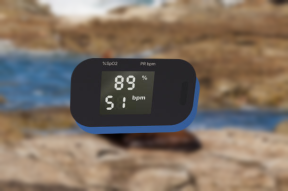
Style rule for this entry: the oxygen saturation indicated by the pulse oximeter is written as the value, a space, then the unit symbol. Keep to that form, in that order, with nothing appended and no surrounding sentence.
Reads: 89 %
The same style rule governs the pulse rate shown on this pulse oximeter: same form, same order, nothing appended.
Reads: 51 bpm
